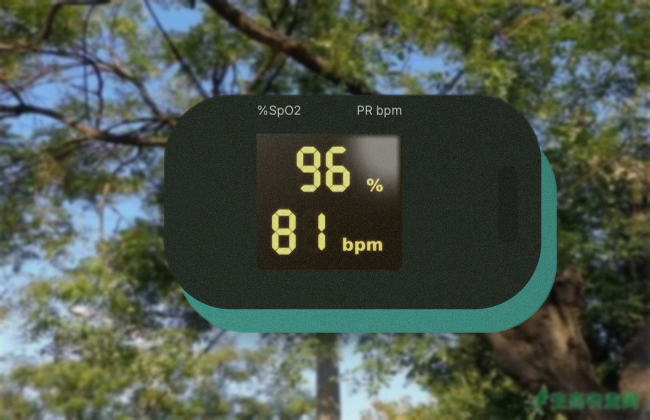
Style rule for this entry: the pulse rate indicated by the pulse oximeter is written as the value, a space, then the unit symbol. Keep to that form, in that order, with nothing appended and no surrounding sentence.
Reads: 81 bpm
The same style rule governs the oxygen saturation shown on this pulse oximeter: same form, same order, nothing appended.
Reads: 96 %
